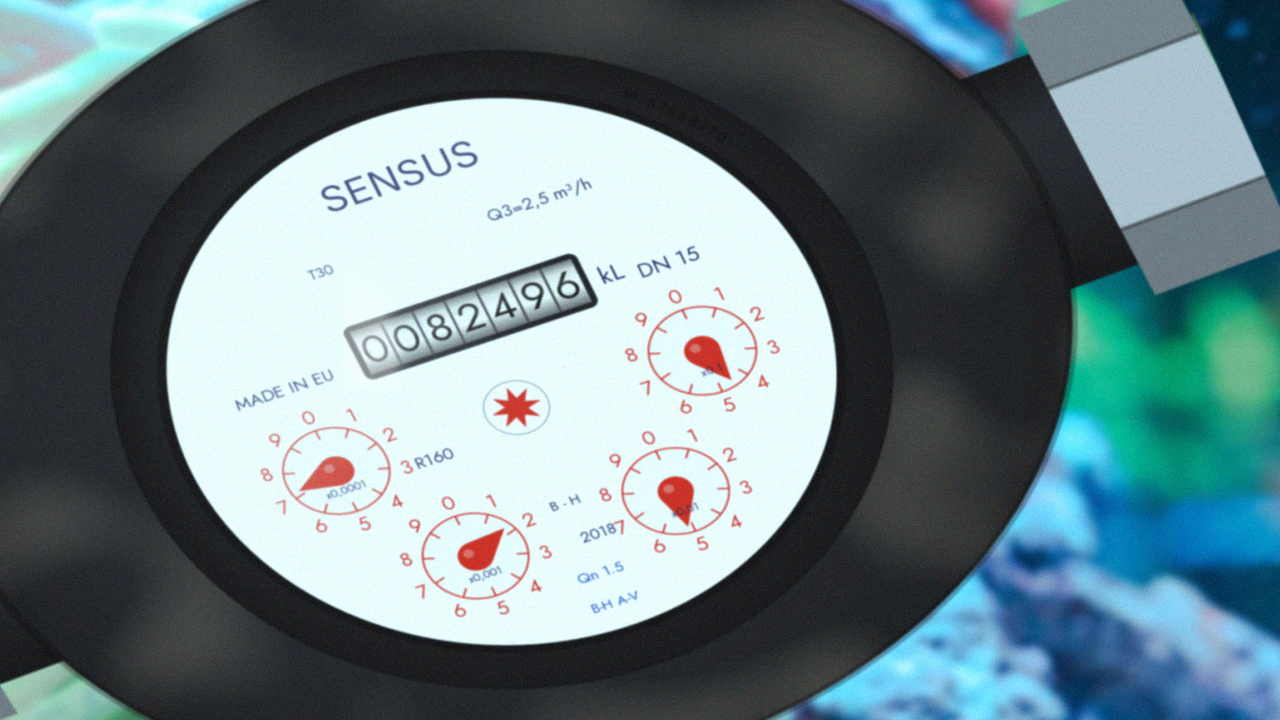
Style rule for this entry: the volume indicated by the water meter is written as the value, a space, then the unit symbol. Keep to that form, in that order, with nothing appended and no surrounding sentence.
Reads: 82496.4517 kL
